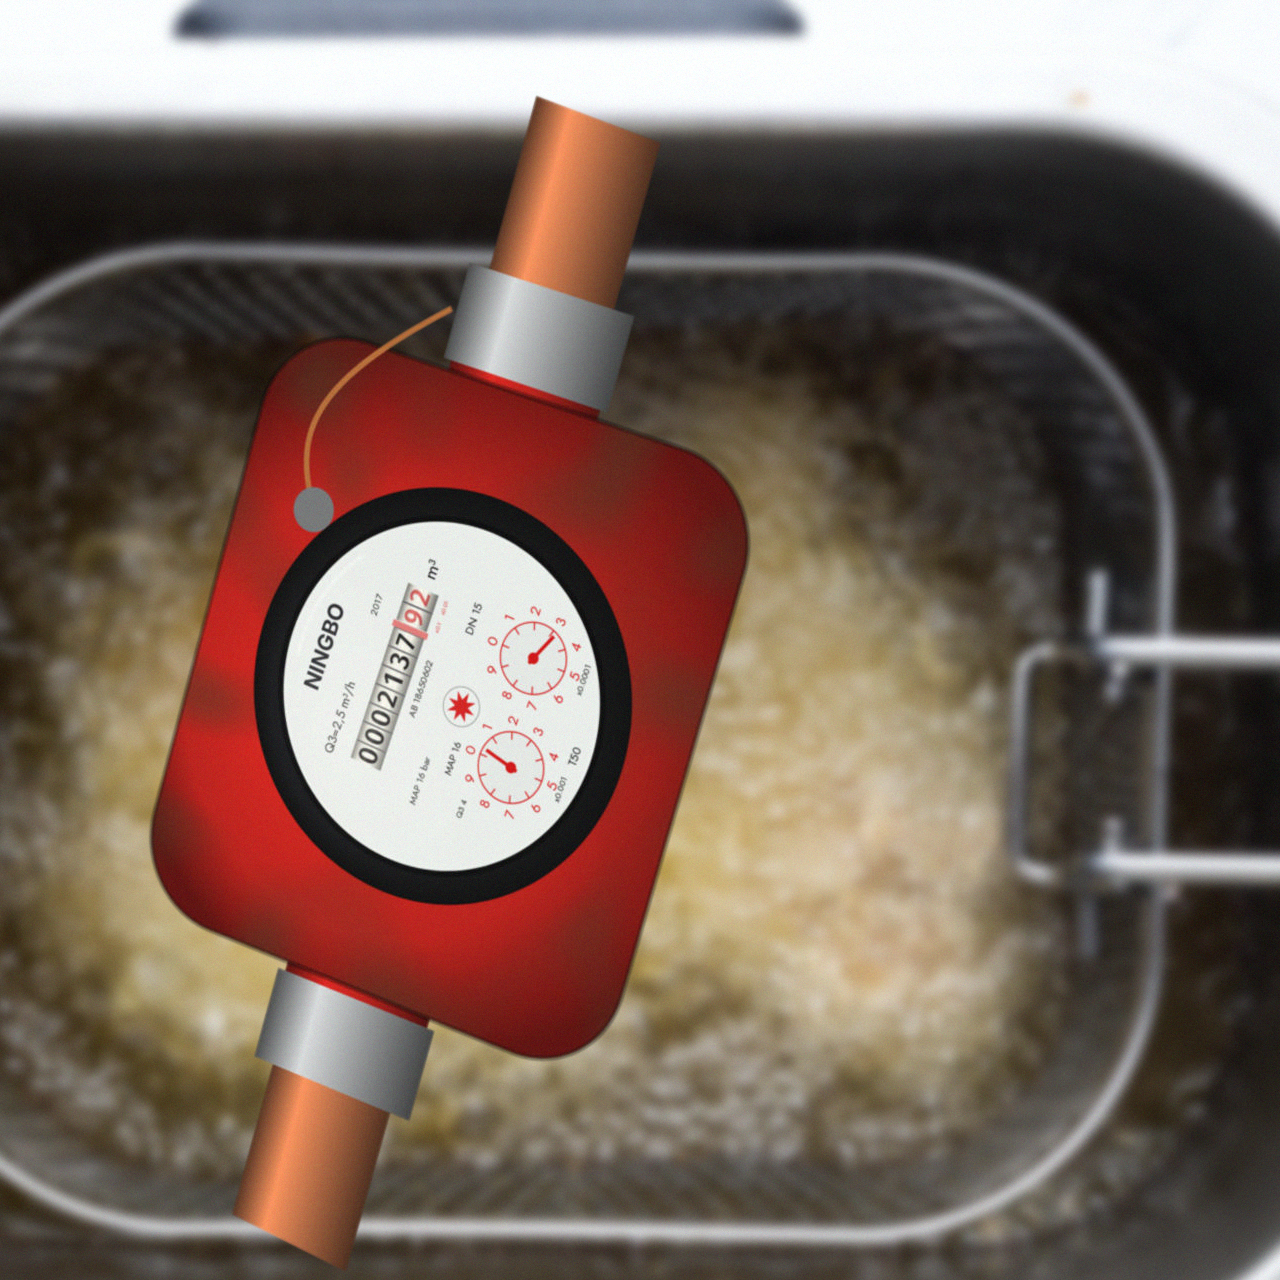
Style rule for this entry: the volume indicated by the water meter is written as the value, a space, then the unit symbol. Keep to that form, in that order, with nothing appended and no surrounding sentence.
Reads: 2137.9203 m³
